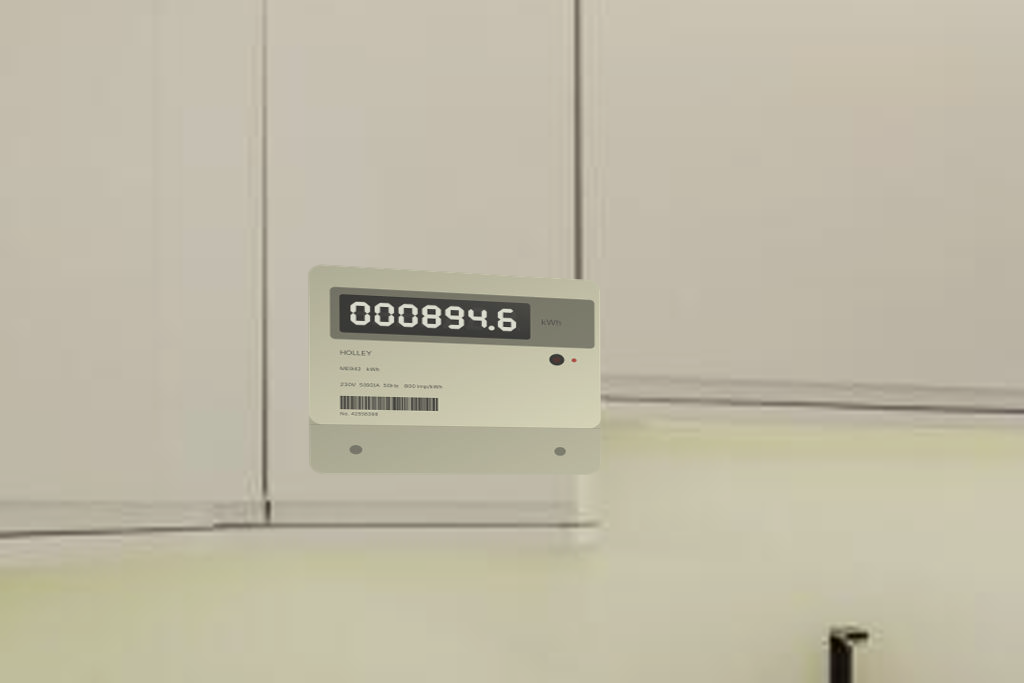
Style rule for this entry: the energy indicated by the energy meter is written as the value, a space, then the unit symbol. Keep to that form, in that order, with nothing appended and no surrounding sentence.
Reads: 894.6 kWh
